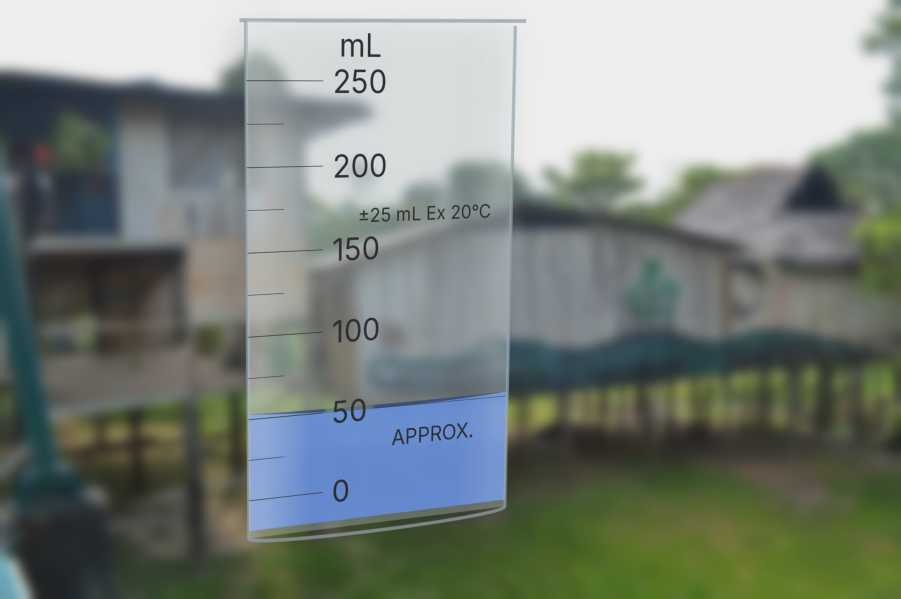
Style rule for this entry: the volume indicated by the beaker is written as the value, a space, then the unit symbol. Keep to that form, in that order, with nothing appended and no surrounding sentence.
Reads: 50 mL
